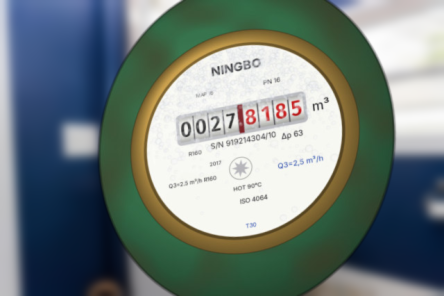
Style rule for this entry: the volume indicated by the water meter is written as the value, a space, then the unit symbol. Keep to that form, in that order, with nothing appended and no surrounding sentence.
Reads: 27.8185 m³
